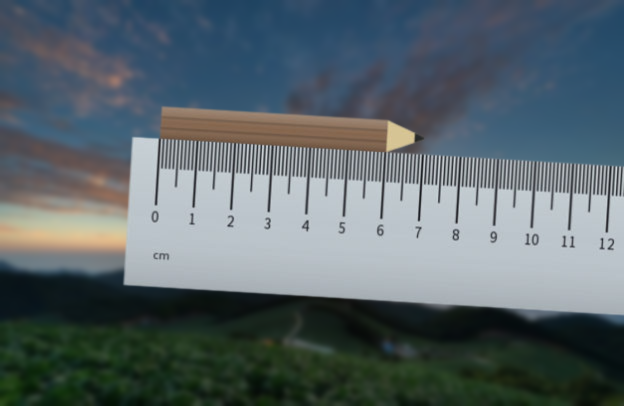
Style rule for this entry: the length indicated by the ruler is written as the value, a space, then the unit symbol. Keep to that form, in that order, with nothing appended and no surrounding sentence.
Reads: 7 cm
